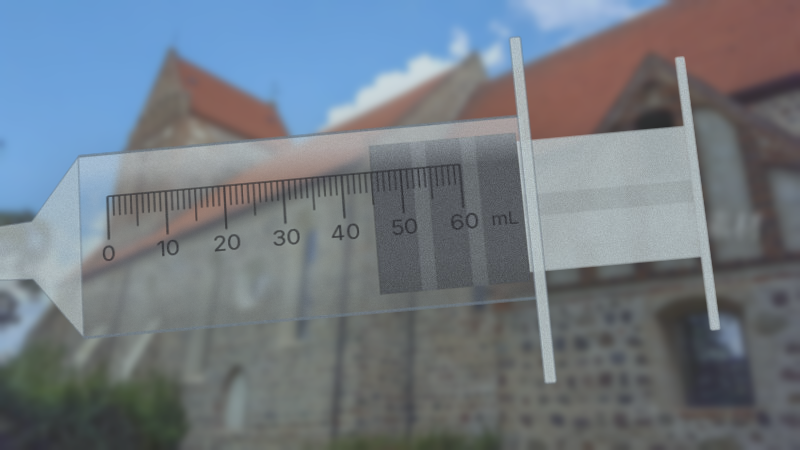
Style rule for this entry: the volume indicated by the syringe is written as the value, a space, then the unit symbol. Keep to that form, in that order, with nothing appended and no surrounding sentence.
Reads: 45 mL
